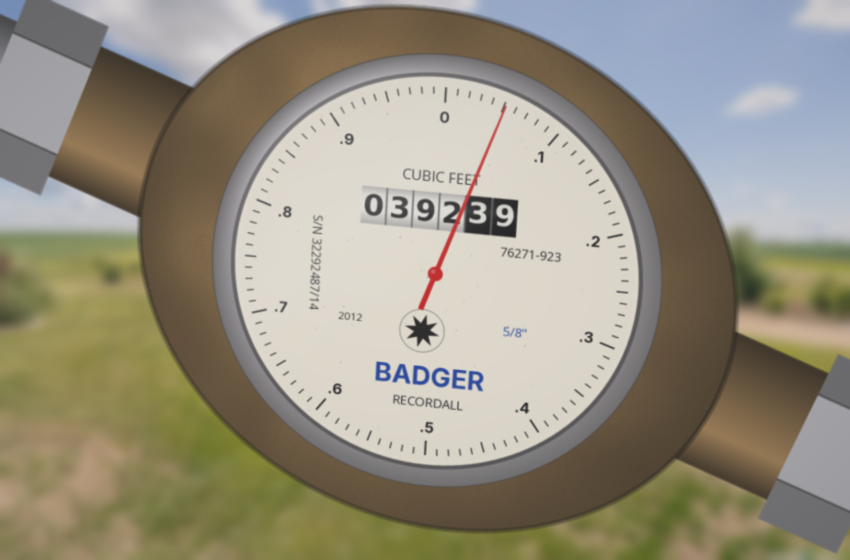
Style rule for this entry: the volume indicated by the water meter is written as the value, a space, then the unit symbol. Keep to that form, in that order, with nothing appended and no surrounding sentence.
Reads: 39239.05 ft³
